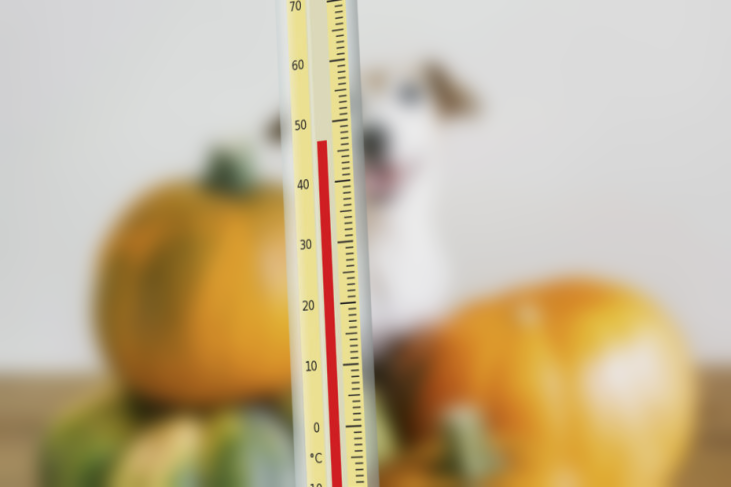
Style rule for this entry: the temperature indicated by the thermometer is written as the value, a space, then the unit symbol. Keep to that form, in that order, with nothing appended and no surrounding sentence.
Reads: 47 °C
